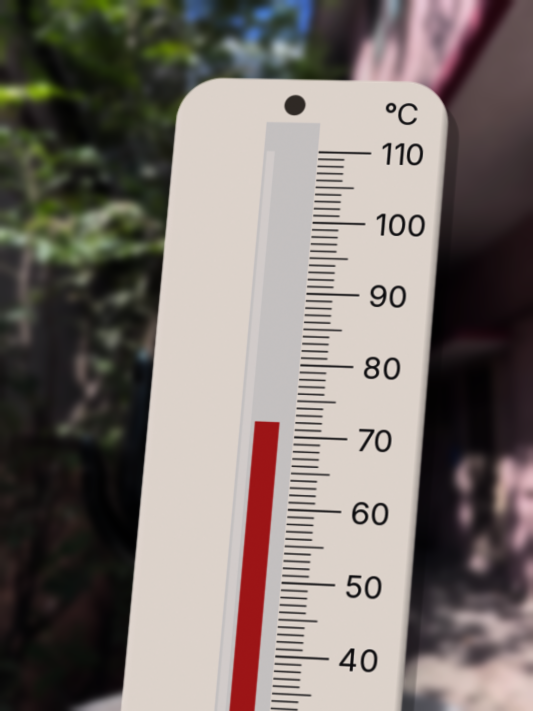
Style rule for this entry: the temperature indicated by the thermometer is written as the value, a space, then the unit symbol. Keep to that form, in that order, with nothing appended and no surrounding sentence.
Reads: 72 °C
